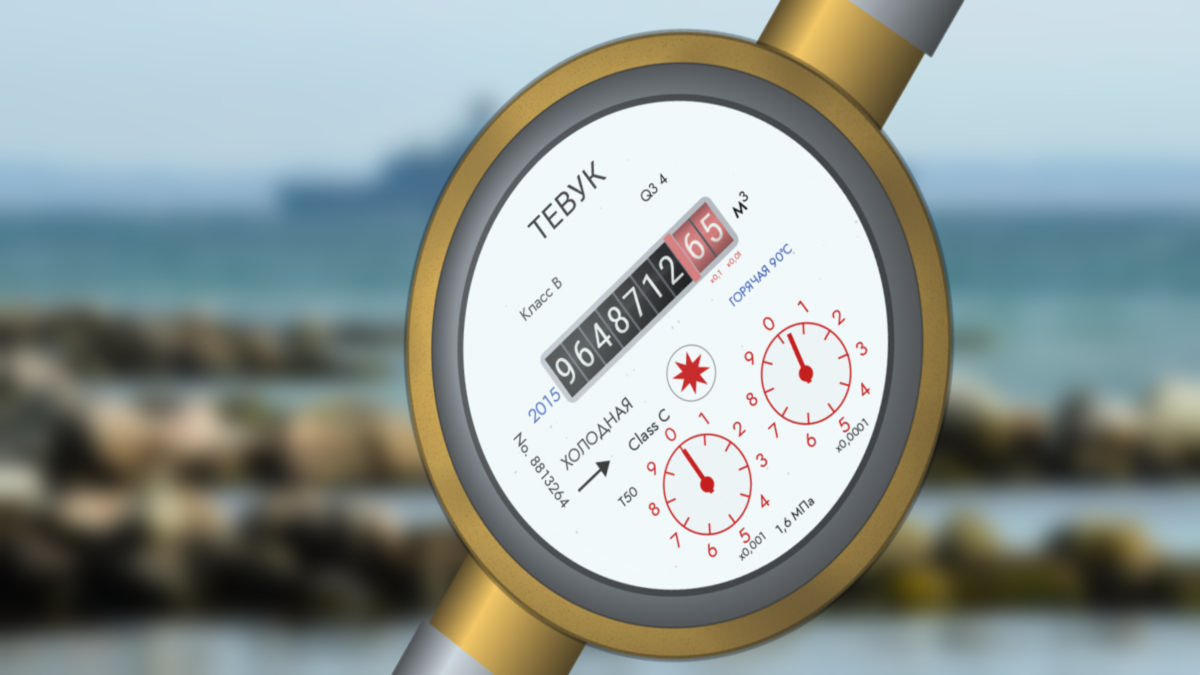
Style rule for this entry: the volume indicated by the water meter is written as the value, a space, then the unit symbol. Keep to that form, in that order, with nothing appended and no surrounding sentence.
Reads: 9648712.6500 m³
